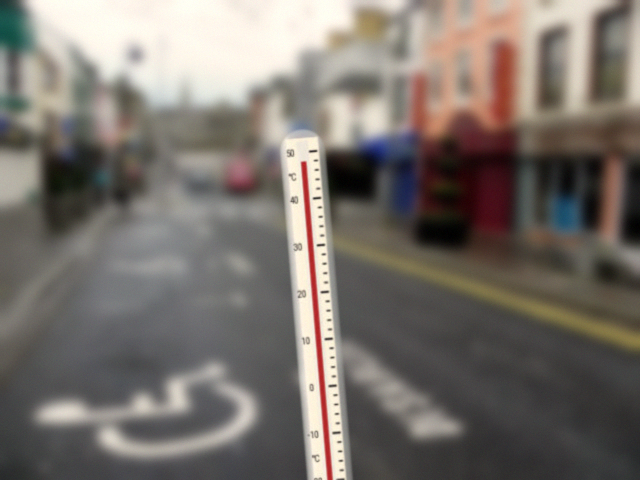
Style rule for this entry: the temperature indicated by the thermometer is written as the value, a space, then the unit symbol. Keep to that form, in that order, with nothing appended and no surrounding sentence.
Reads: 48 °C
